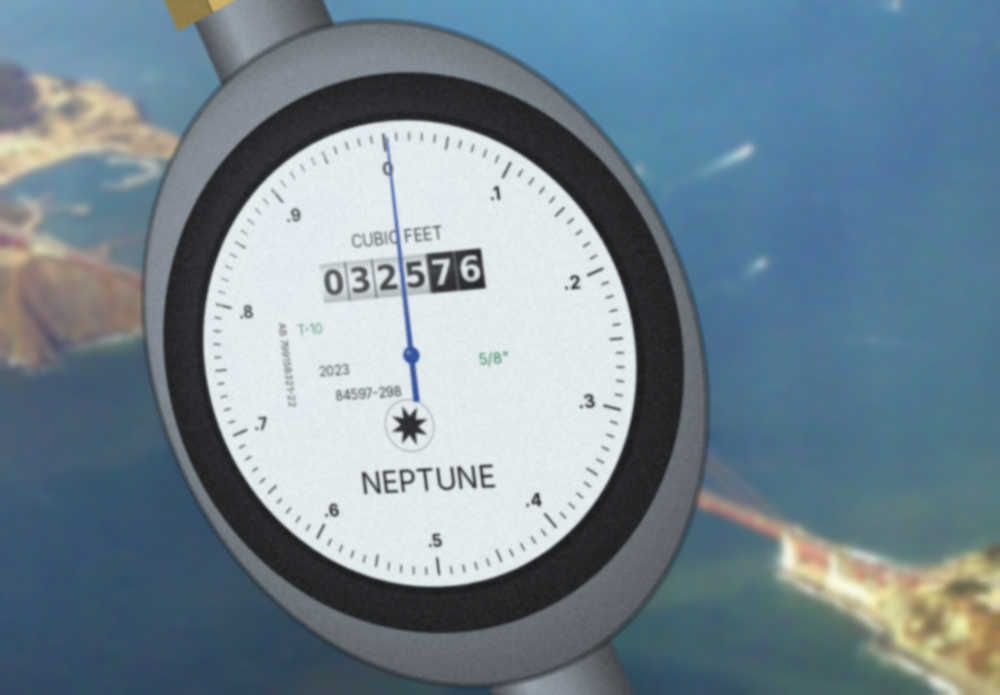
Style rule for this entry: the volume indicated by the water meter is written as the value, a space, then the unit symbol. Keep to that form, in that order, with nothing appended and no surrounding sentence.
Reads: 32576.00 ft³
